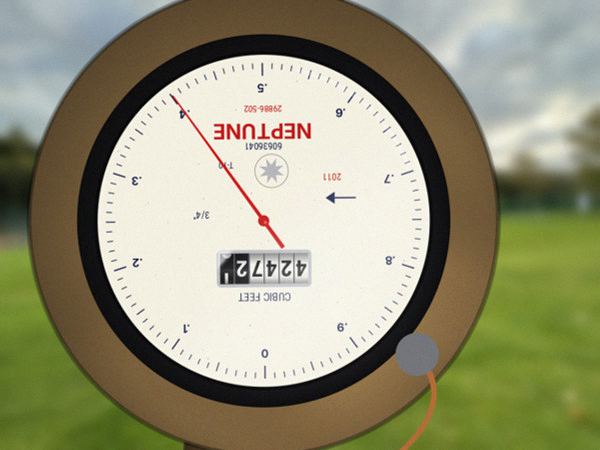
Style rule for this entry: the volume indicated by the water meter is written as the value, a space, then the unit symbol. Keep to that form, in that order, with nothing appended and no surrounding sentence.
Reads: 424721.40 ft³
